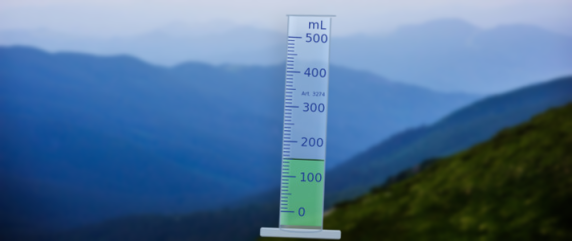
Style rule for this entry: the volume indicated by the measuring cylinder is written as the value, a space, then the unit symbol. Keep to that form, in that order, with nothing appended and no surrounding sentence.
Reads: 150 mL
